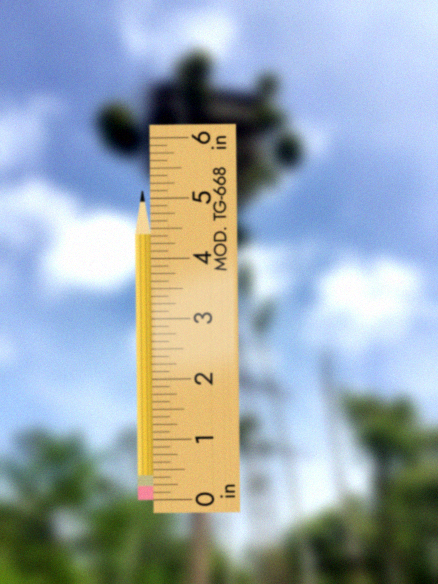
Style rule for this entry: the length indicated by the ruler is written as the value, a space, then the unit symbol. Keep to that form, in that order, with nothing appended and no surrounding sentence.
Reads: 5.125 in
